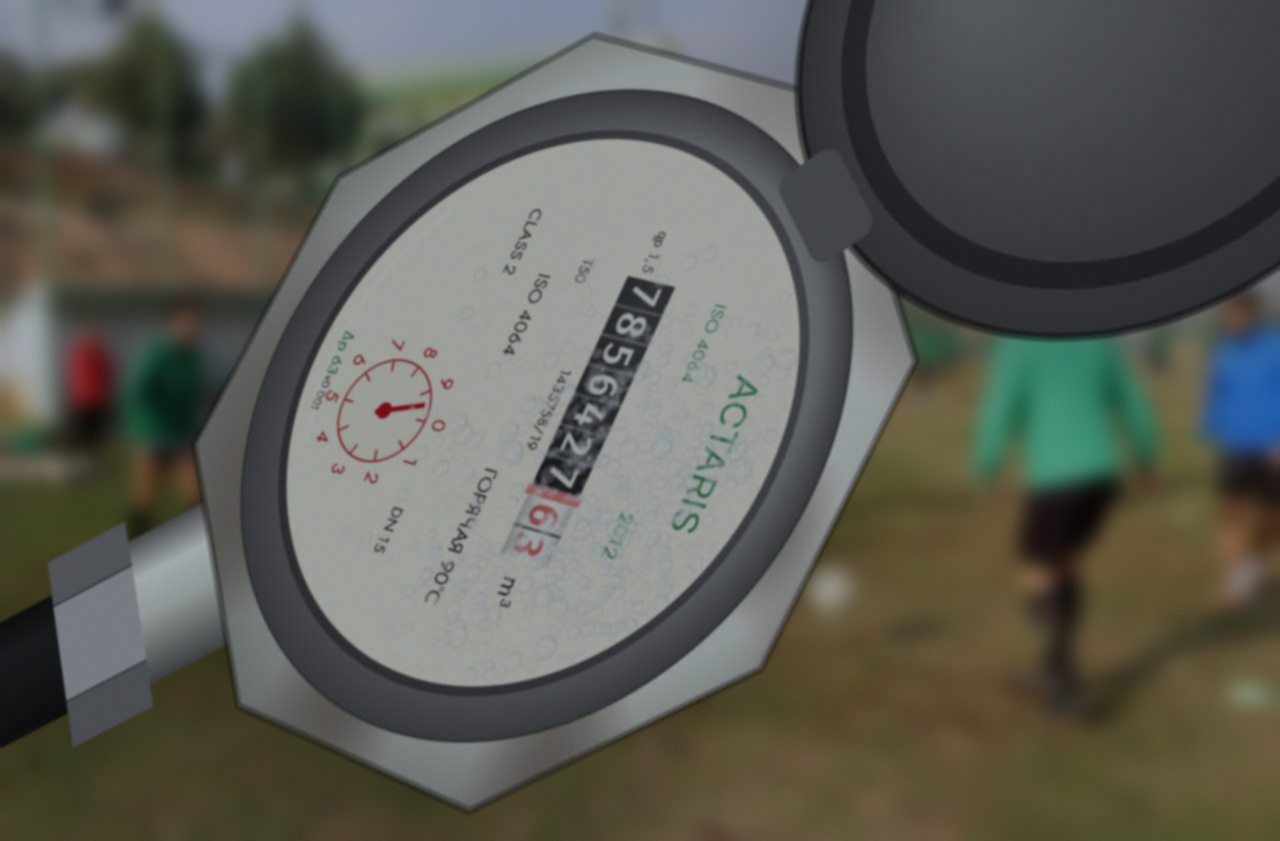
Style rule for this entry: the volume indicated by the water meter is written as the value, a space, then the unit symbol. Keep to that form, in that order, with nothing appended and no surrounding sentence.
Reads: 7856427.629 m³
